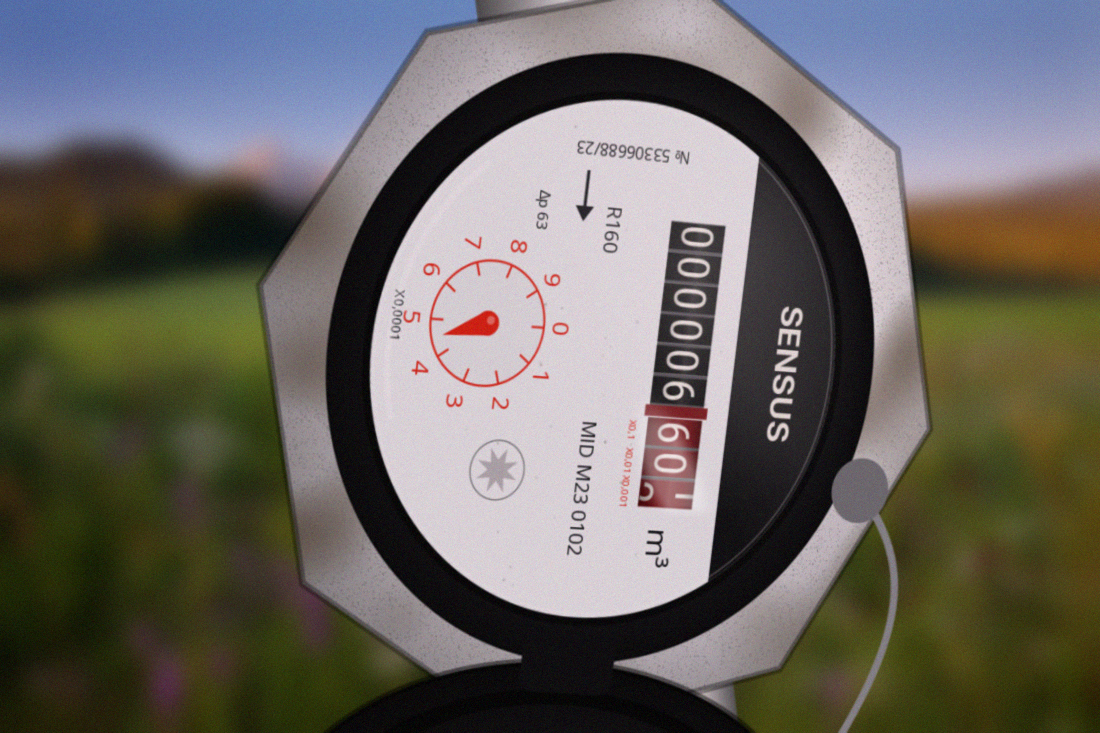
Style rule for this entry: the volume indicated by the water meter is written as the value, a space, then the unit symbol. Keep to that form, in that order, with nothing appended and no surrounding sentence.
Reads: 6.6014 m³
